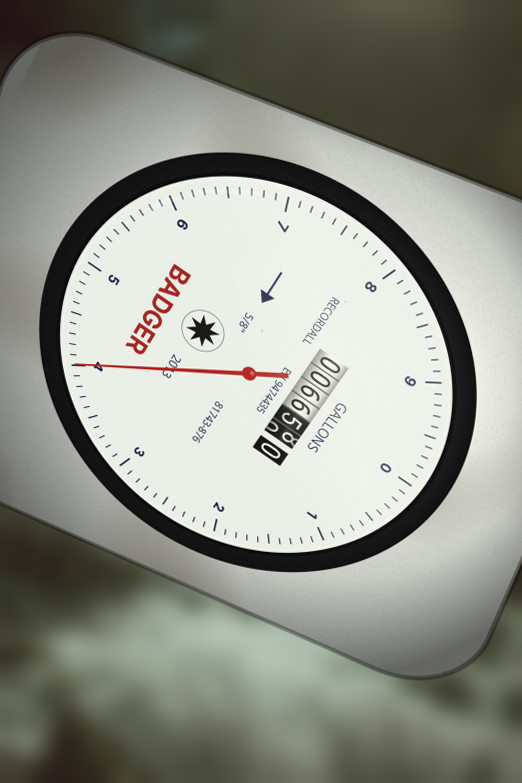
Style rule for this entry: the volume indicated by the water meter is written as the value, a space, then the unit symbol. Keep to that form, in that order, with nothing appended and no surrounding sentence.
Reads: 66584.0 gal
